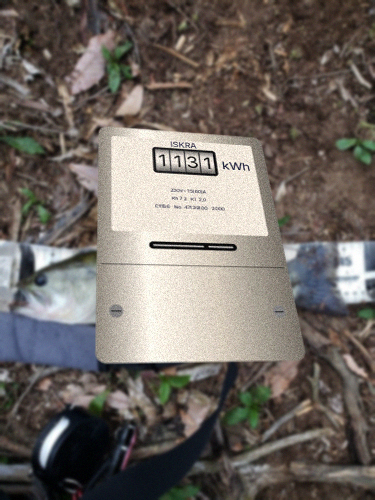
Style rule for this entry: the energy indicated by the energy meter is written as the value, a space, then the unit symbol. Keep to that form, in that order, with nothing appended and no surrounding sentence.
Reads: 1131 kWh
